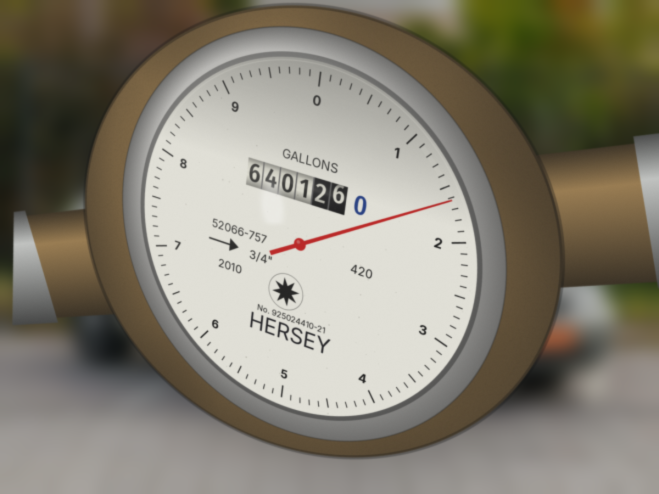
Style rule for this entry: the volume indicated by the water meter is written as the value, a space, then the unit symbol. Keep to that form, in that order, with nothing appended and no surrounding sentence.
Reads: 6401261.6 gal
